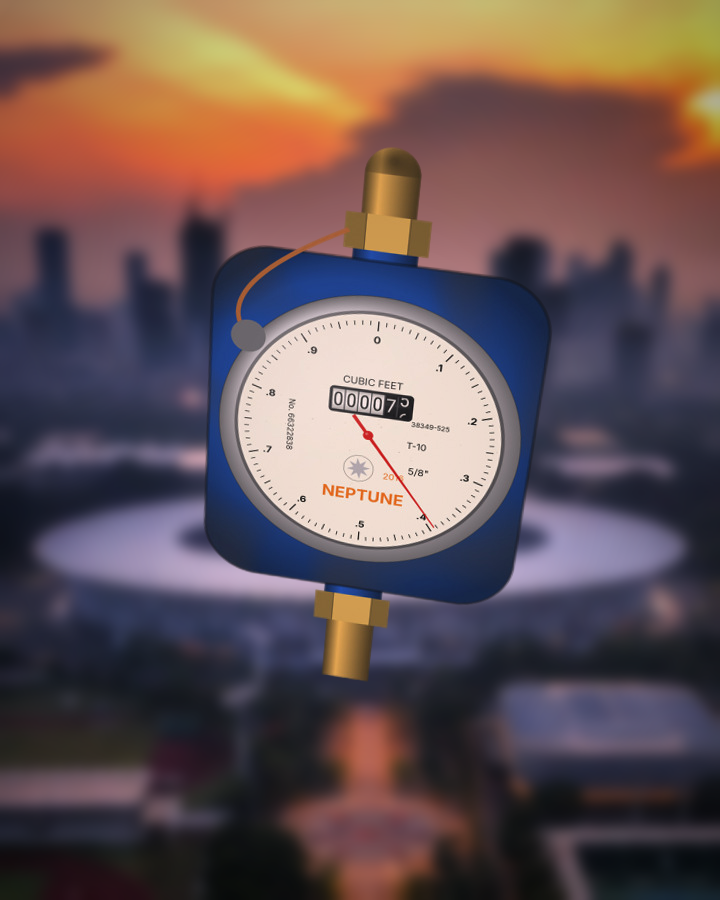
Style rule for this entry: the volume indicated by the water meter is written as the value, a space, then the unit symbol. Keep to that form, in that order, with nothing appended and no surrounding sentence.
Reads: 75.39 ft³
